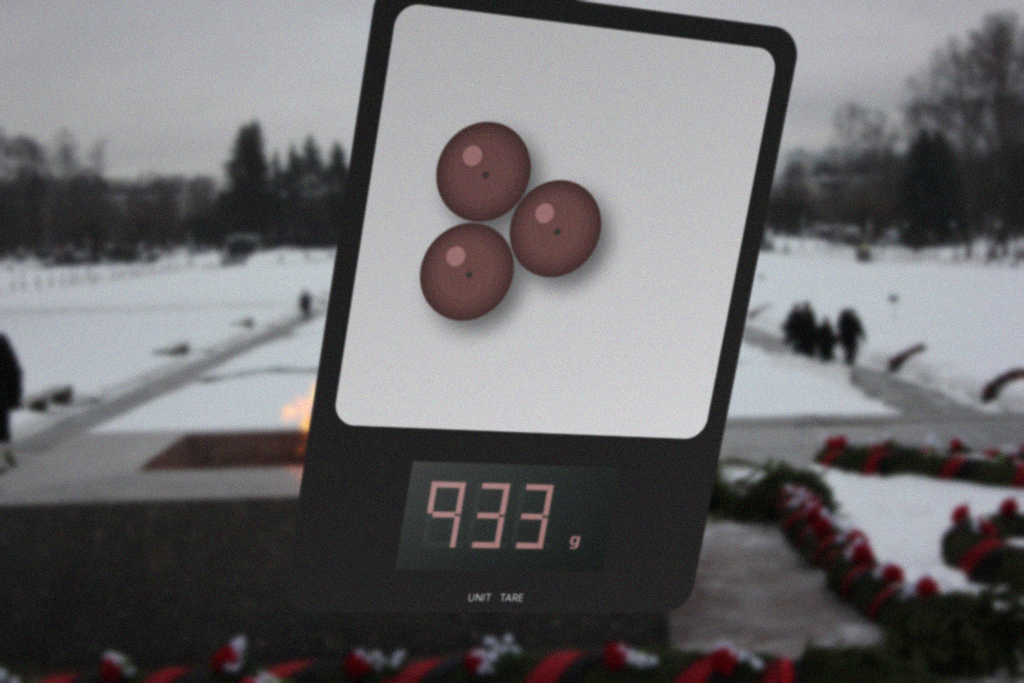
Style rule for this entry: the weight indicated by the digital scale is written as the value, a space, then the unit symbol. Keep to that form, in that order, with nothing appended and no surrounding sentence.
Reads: 933 g
